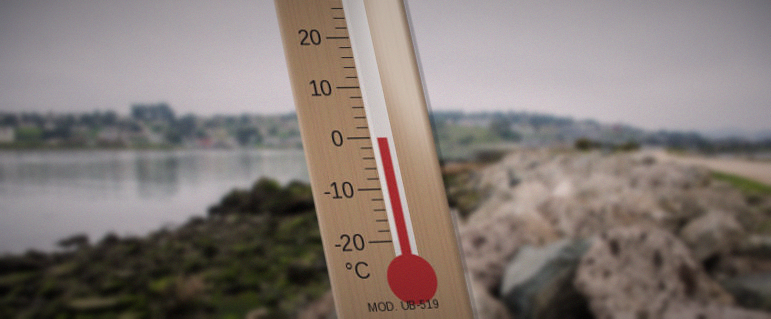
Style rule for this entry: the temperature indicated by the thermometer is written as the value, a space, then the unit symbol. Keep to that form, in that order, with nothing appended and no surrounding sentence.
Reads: 0 °C
